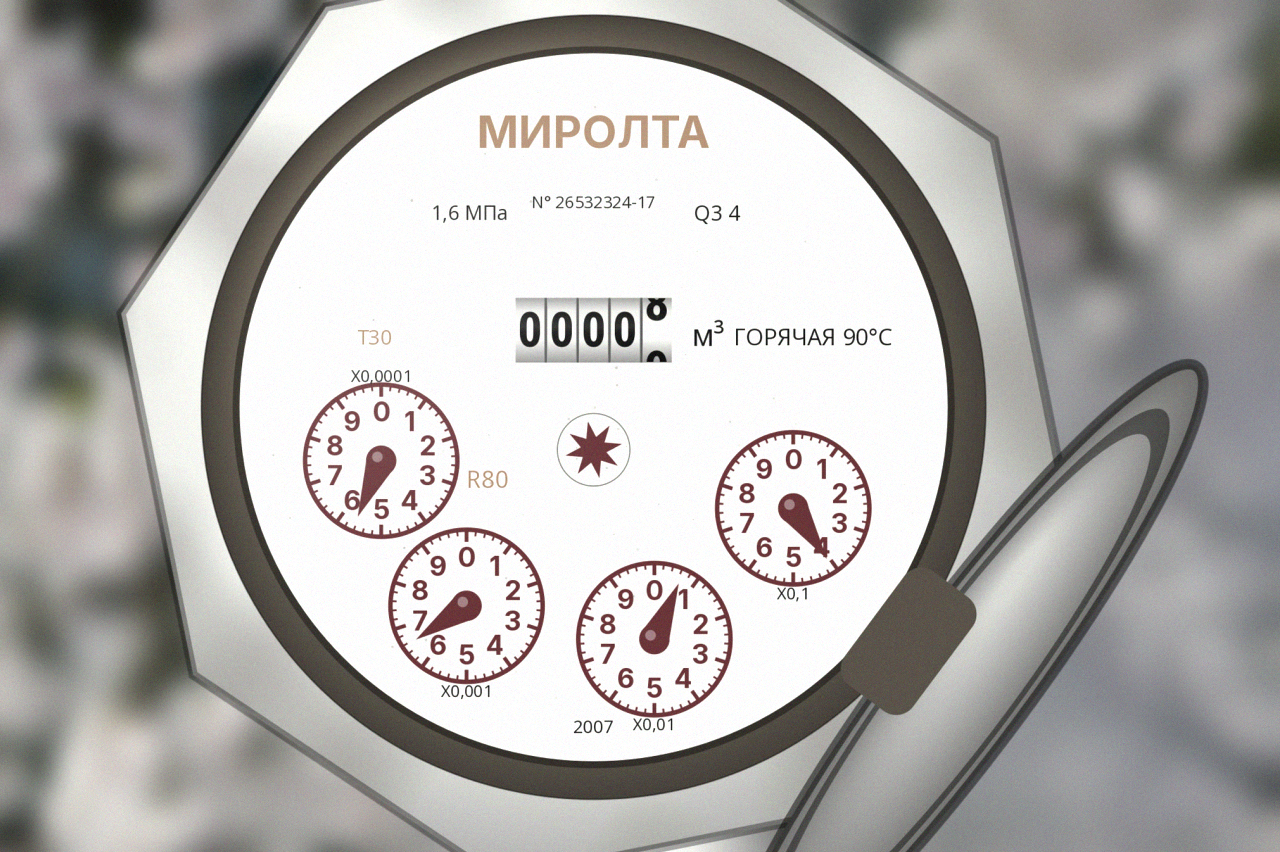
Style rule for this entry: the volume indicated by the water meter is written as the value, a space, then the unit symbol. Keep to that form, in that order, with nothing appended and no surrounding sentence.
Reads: 8.4065 m³
